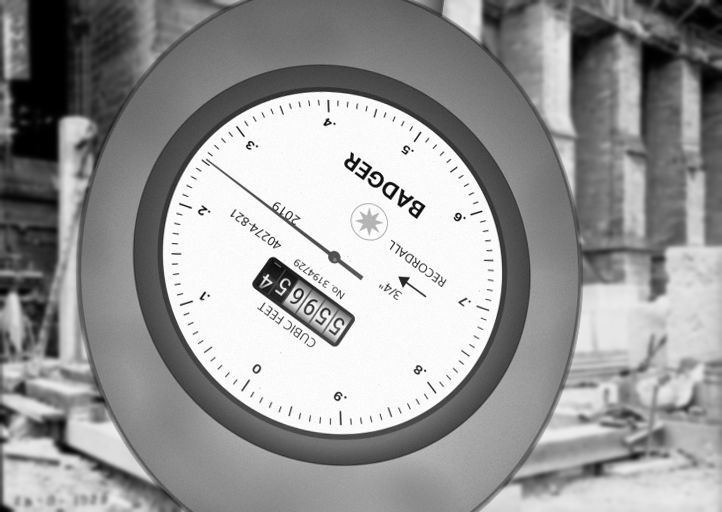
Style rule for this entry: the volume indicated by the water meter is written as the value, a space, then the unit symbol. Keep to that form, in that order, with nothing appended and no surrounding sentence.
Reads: 559654.25 ft³
